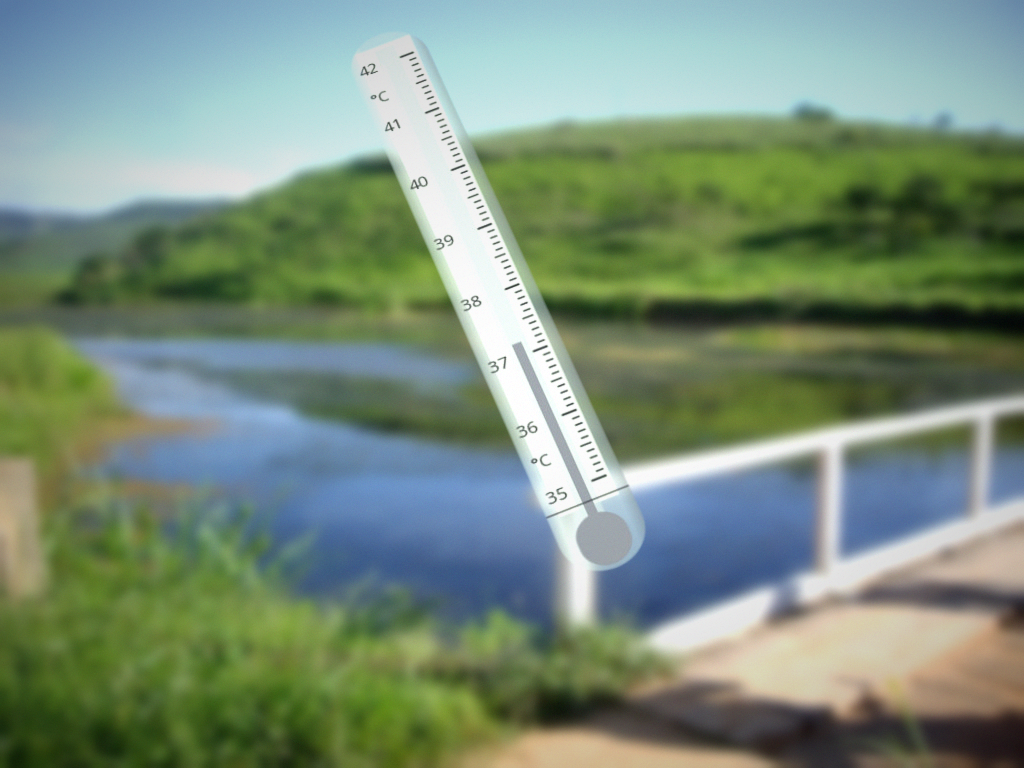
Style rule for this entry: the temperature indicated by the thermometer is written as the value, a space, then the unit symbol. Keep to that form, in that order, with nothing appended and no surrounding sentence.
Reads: 37.2 °C
